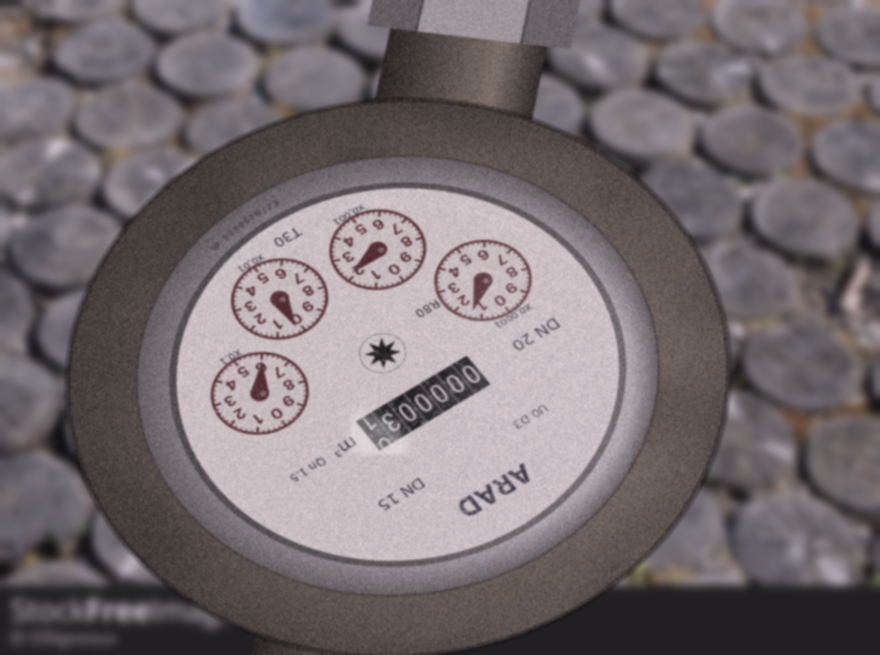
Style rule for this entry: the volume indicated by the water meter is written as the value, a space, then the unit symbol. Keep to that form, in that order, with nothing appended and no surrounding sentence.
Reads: 30.6021 m³
